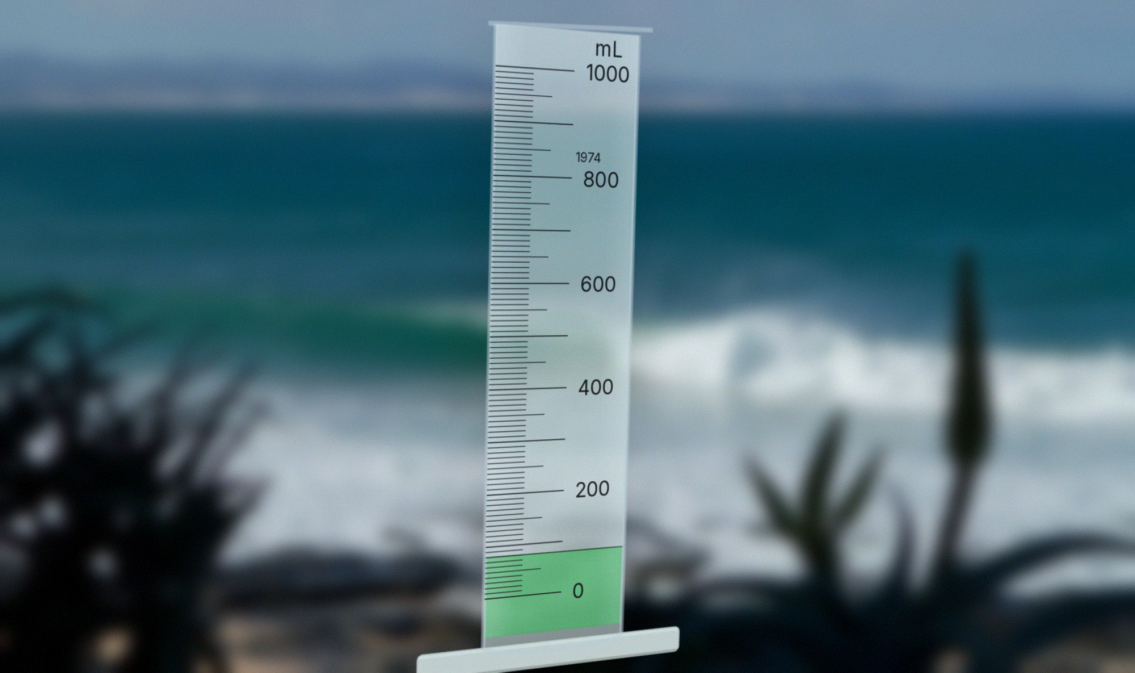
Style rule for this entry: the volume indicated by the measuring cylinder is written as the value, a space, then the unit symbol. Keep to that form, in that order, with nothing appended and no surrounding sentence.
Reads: 80 mL
